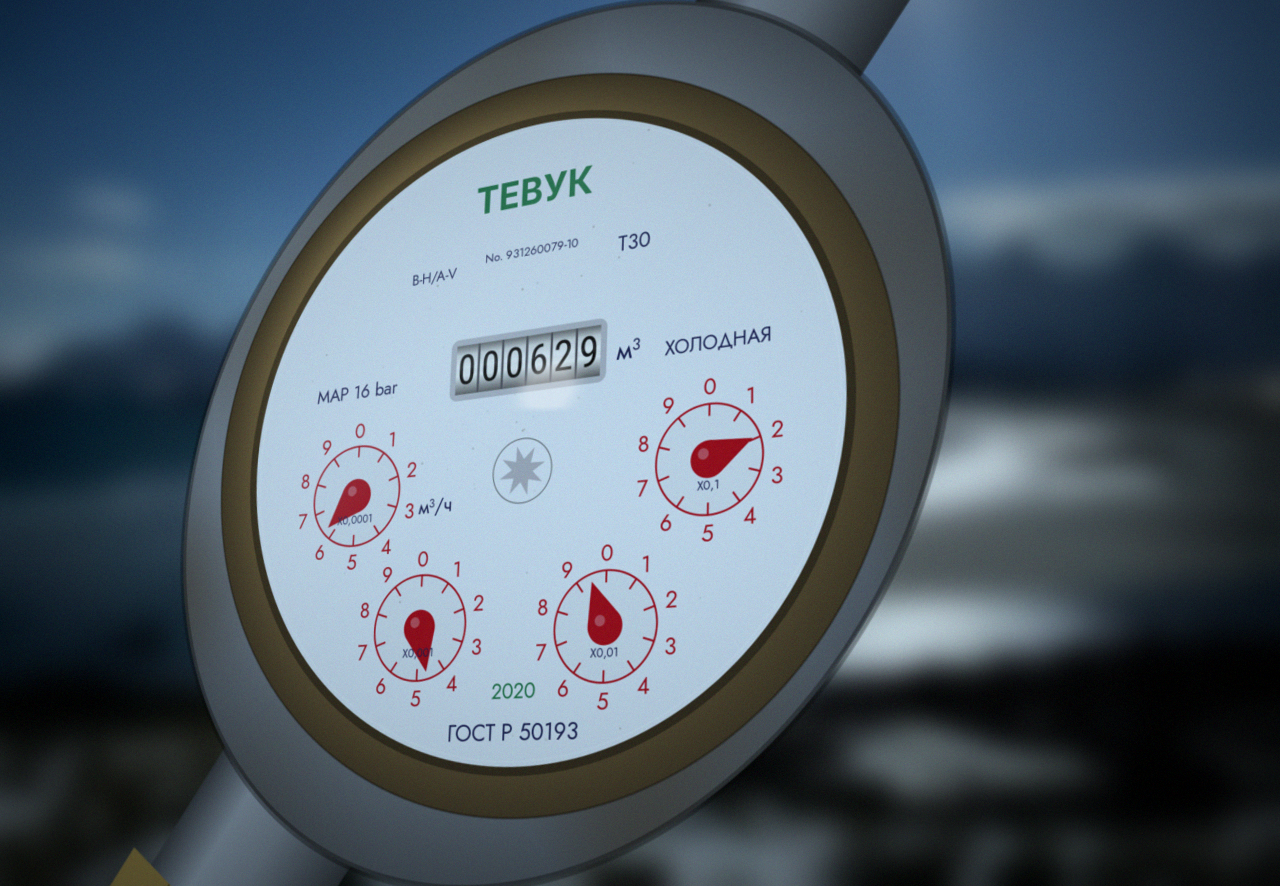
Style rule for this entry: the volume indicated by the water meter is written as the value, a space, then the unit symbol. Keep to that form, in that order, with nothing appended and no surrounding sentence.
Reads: 629.1946 m³
